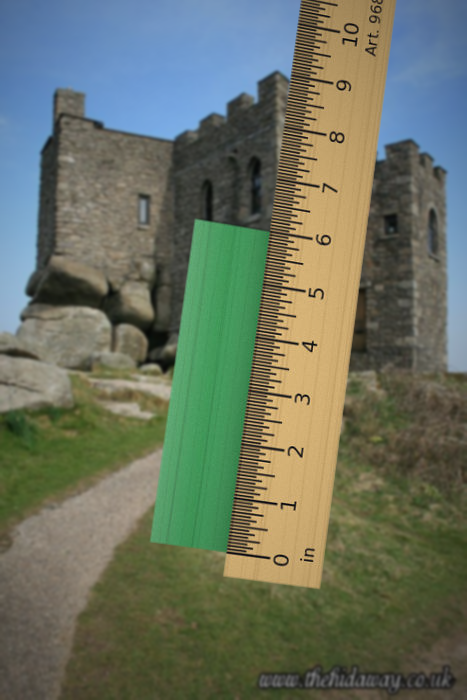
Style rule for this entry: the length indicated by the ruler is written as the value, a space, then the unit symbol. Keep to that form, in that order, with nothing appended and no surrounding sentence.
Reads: 6 in
